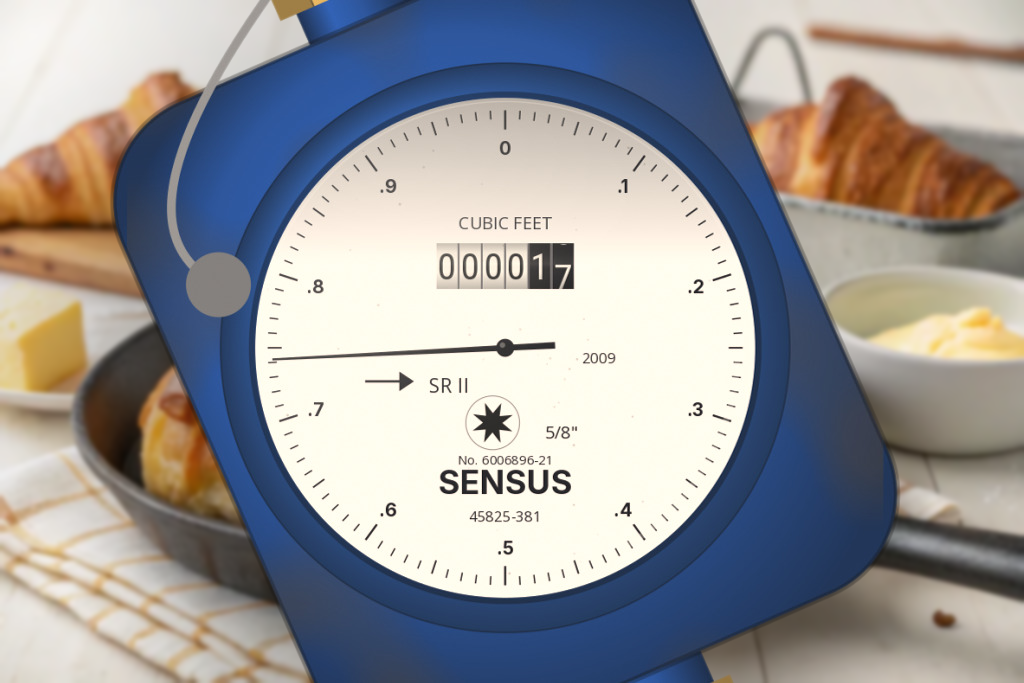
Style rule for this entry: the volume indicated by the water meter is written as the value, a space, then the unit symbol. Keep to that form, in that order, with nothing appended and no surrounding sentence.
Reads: 16.74 ft³
